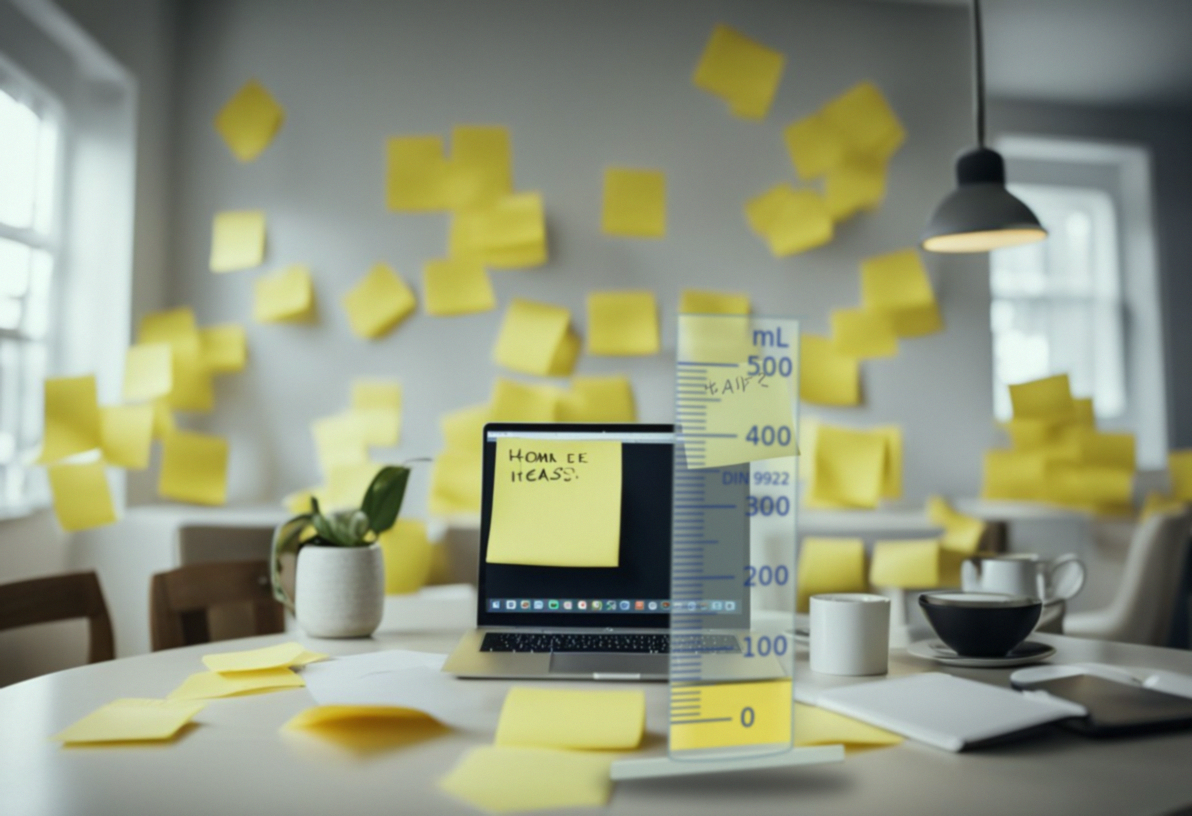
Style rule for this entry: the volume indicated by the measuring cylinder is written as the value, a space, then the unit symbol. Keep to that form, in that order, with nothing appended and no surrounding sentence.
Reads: 50 mL
